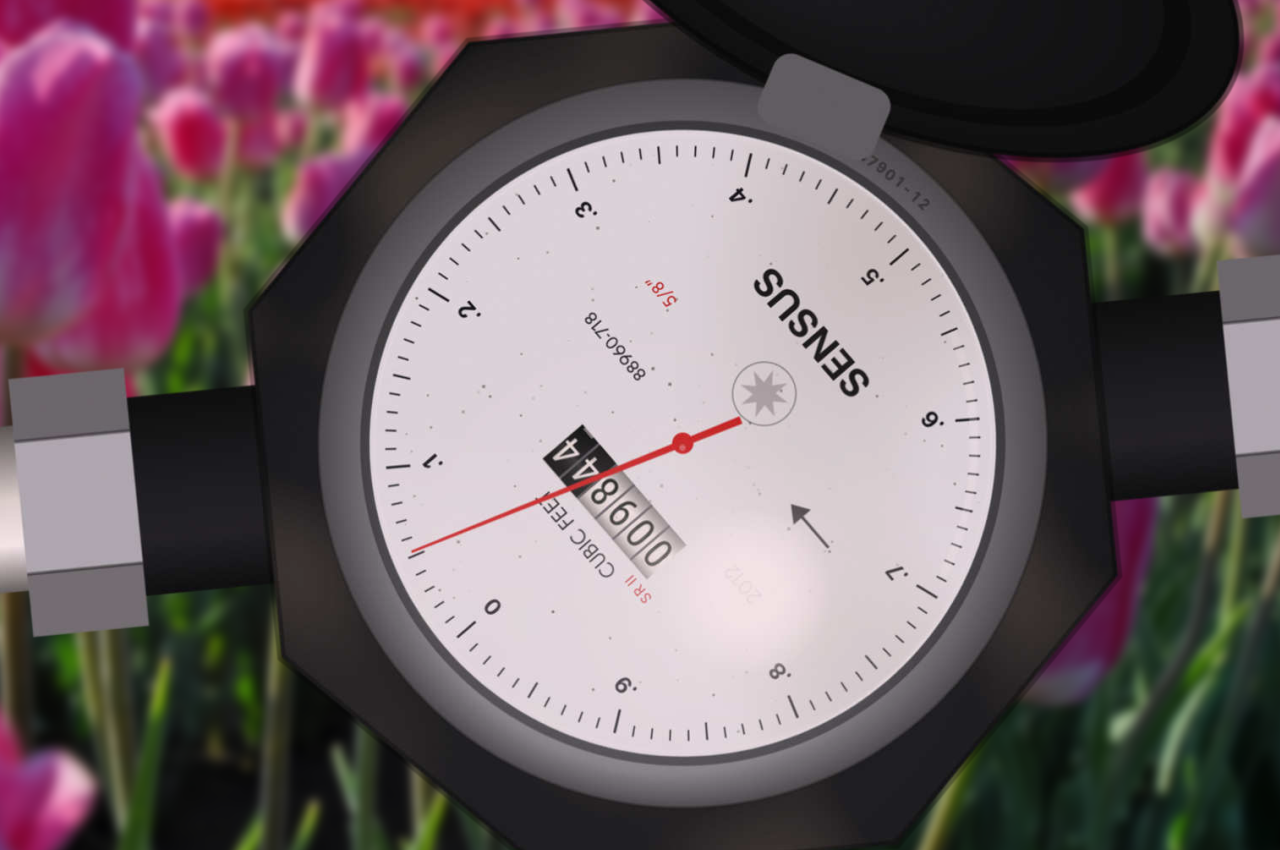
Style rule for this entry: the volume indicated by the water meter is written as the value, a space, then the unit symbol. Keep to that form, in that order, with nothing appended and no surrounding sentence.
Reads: 9844.05 ft³
